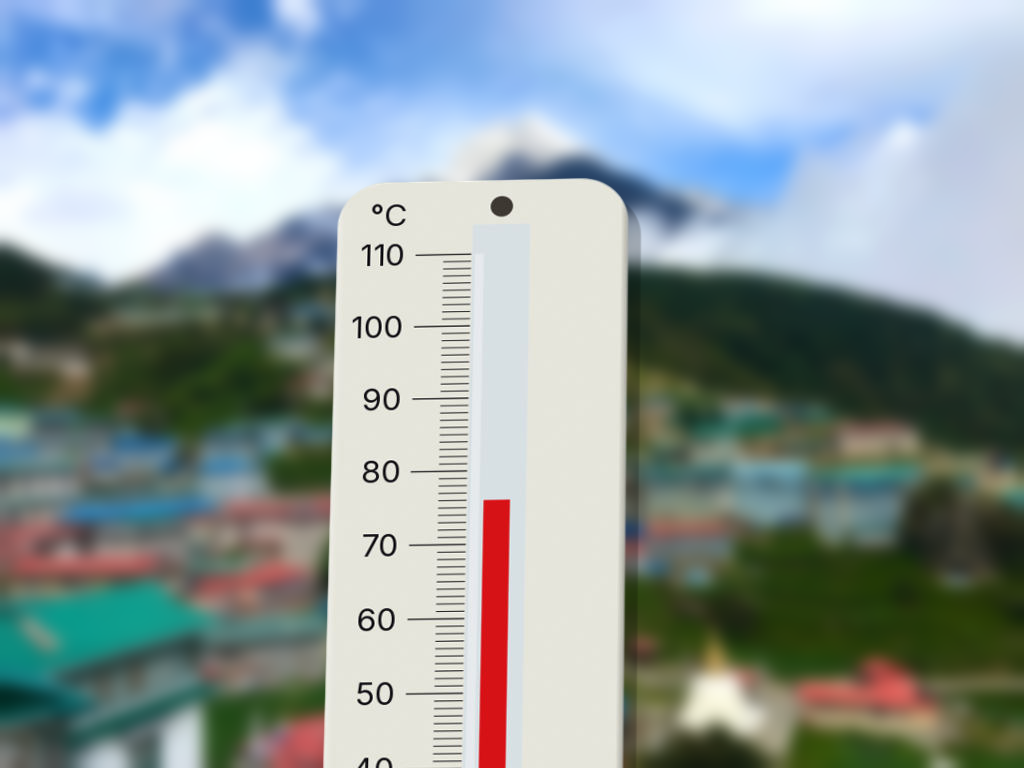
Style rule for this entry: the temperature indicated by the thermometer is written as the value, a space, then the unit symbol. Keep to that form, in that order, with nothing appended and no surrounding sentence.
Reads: 76 °C
